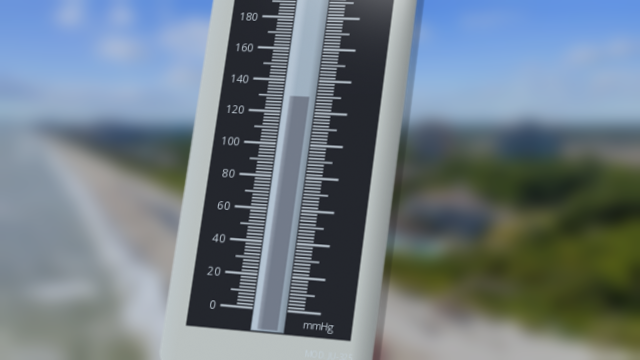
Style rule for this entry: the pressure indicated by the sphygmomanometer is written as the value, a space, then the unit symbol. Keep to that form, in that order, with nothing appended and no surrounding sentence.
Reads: 130 mmHg
